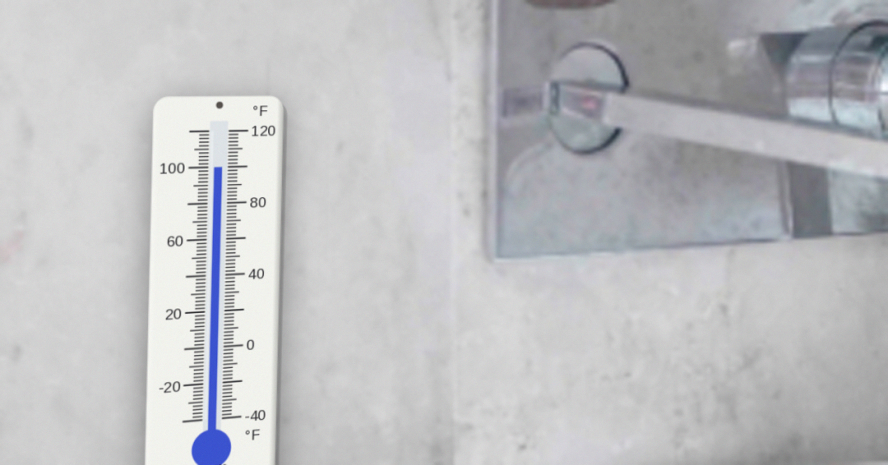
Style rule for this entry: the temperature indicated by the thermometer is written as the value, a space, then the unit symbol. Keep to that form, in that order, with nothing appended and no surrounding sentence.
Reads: 100 °F
